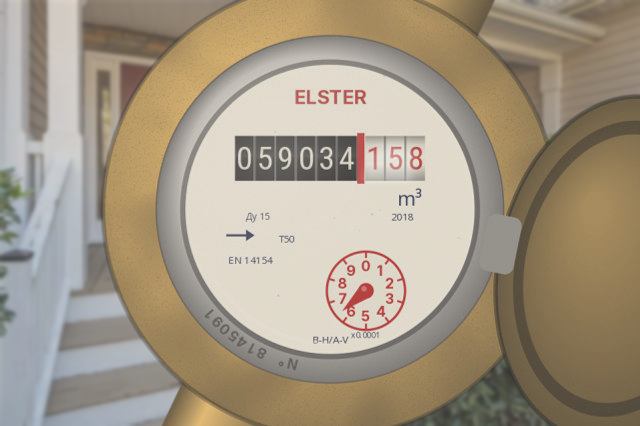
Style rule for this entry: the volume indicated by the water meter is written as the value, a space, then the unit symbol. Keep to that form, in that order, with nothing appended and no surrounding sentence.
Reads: 59034.1586 m³
